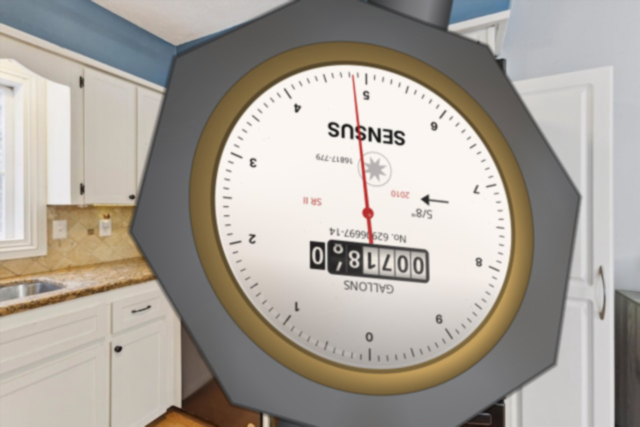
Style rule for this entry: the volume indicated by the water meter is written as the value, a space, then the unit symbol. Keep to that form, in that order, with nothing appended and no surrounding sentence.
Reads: 71874.8 gal
